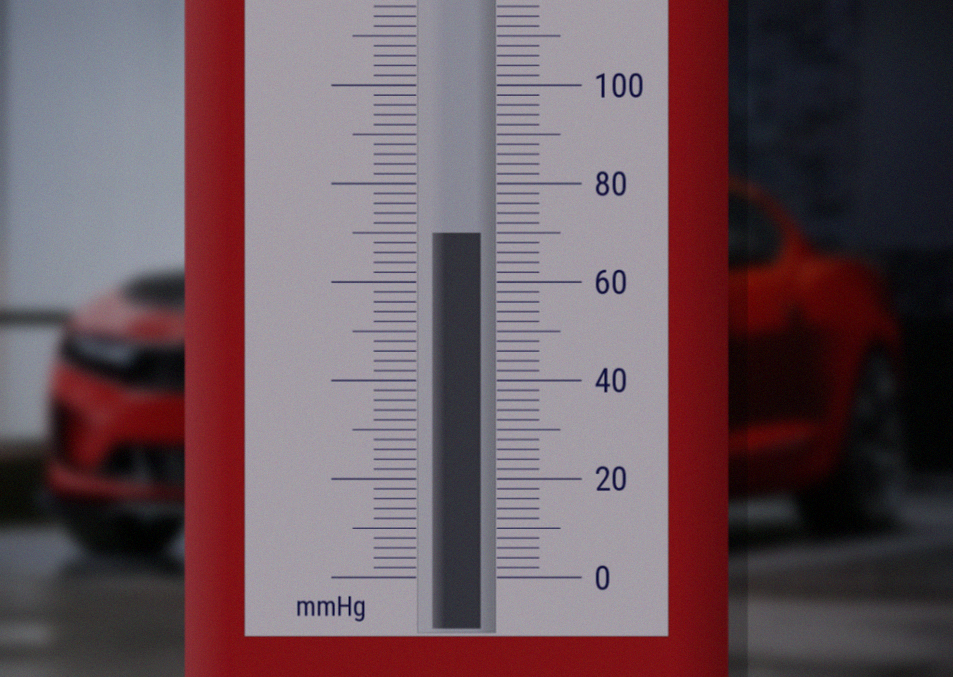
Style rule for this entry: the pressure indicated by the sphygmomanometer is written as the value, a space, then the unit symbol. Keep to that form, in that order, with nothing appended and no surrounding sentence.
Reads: 70 mmHg
